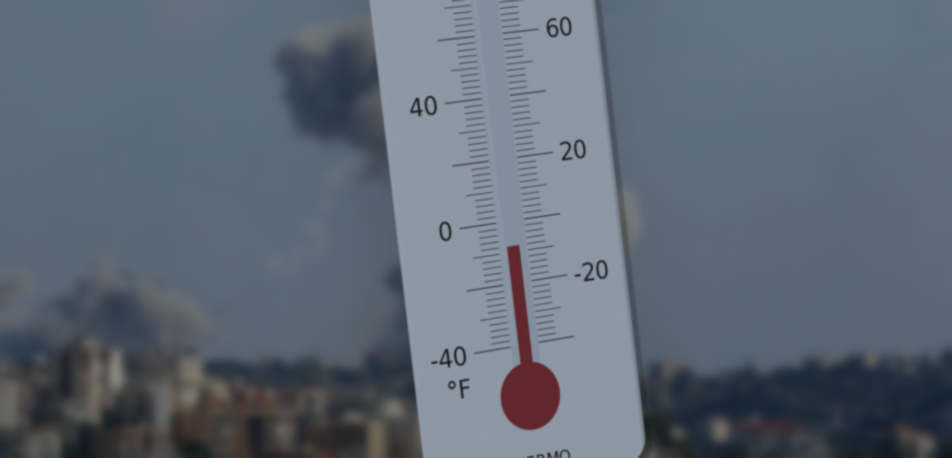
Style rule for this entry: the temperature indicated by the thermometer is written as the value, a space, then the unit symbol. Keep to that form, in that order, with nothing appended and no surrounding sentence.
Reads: -8 °F
